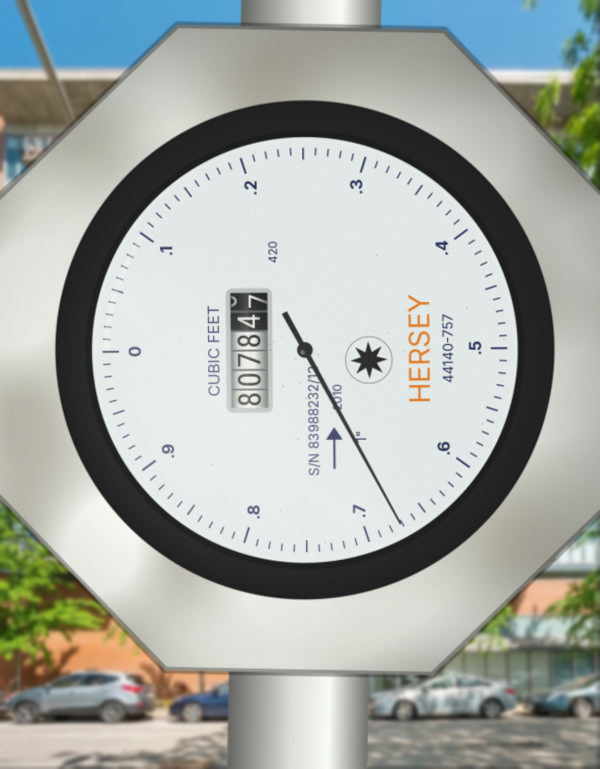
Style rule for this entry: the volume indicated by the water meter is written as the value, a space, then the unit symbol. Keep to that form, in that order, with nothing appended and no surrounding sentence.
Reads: 807846.67 ft³
